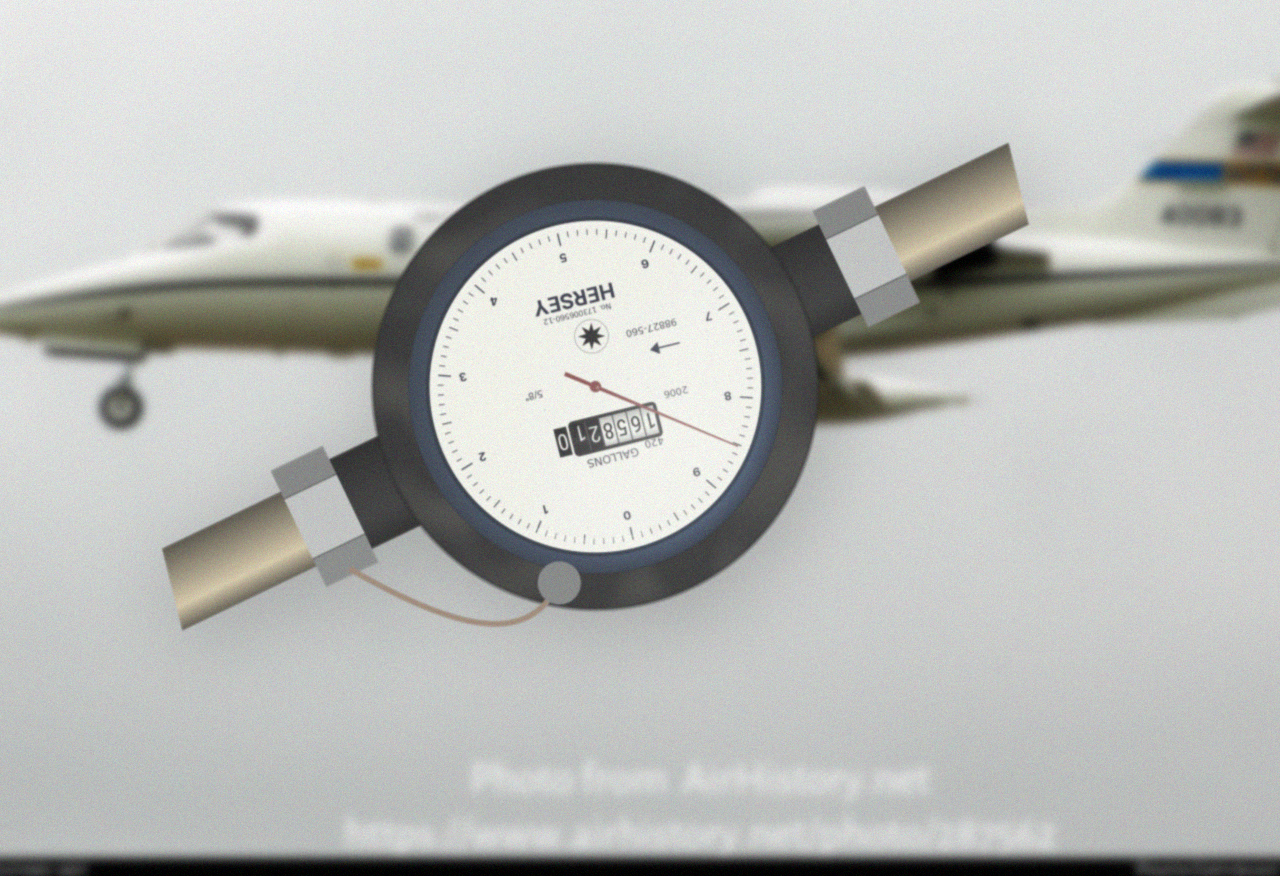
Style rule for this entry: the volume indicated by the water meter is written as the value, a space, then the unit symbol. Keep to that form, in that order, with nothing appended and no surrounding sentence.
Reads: 1658208.5 gal
